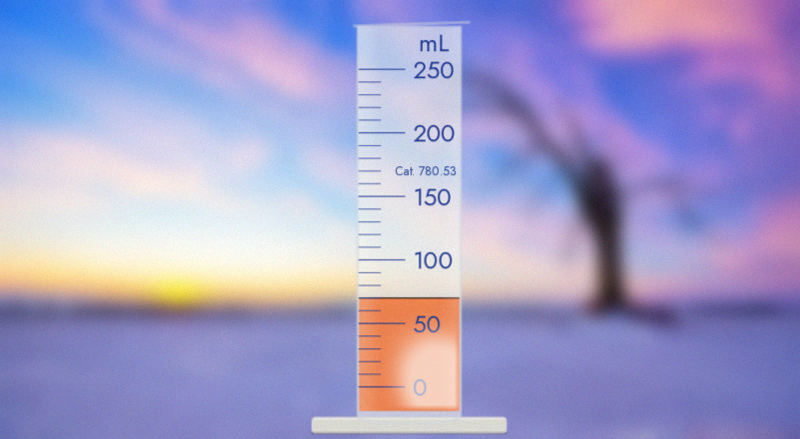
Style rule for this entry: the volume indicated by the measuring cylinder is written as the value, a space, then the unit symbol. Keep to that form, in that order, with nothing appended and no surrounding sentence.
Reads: 70 mL
